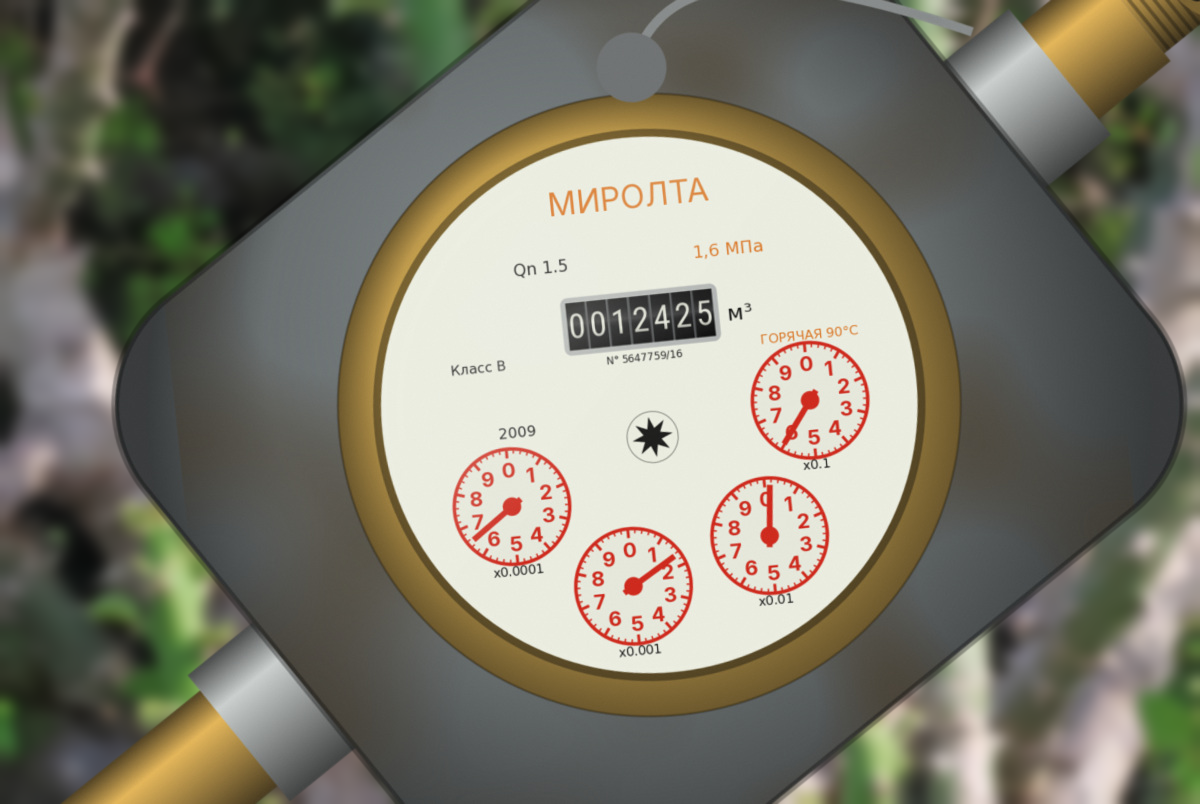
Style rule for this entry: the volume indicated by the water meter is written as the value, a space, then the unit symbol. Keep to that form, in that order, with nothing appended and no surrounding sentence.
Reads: 12425.6016 m³
